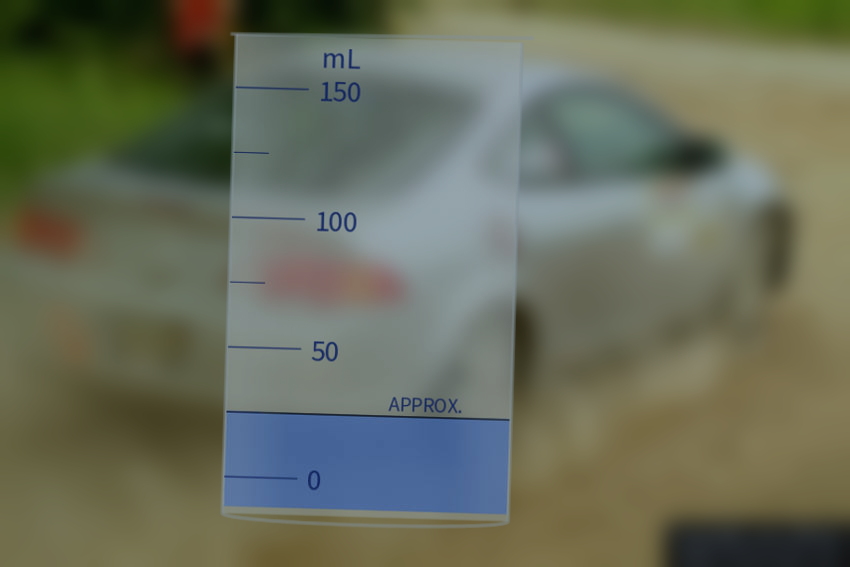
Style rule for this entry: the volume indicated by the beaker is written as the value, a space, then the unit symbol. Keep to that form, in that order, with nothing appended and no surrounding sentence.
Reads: 25 mL
